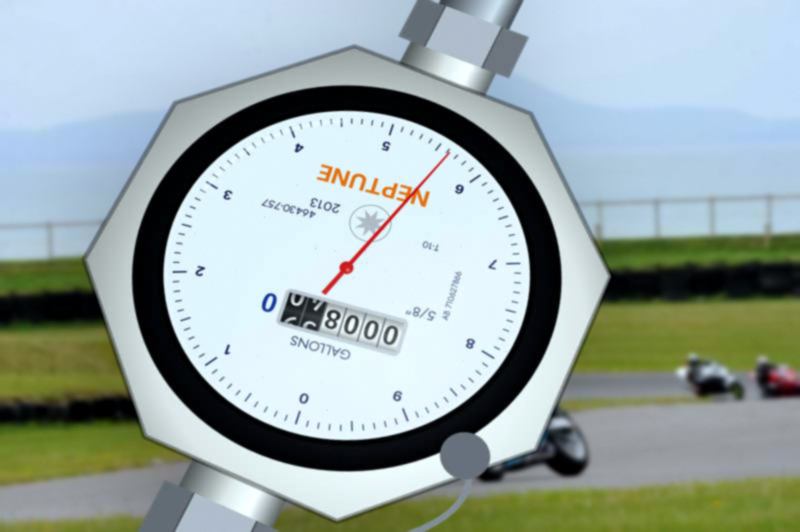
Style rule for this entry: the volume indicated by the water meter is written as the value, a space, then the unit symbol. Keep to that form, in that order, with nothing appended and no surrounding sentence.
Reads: 8395.6 gal
